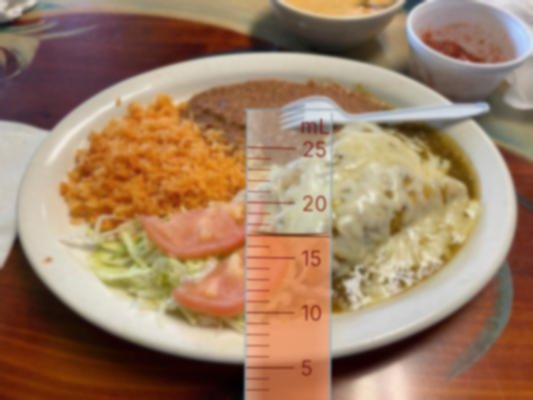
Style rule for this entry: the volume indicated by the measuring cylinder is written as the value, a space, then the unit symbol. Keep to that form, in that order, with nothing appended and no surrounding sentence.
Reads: 17 mL
